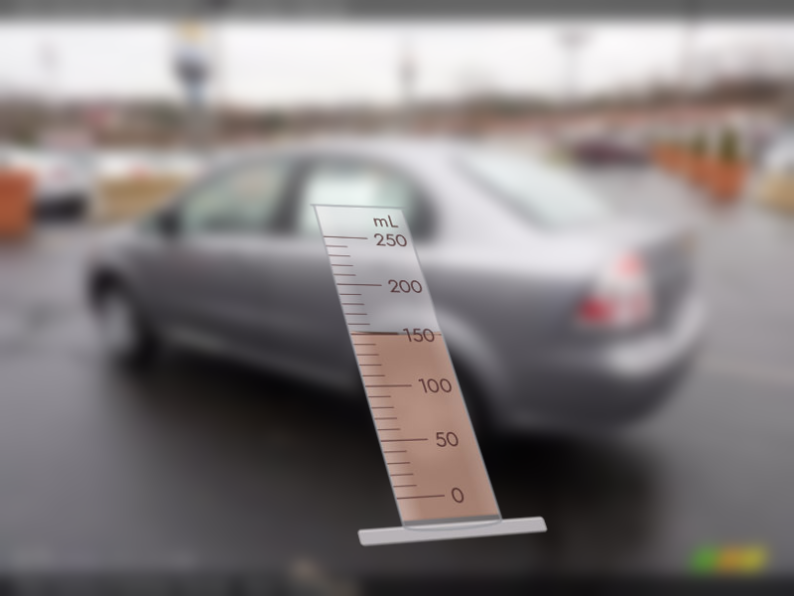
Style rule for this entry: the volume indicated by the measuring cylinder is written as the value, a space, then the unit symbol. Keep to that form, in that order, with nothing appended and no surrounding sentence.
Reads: 150 mL
